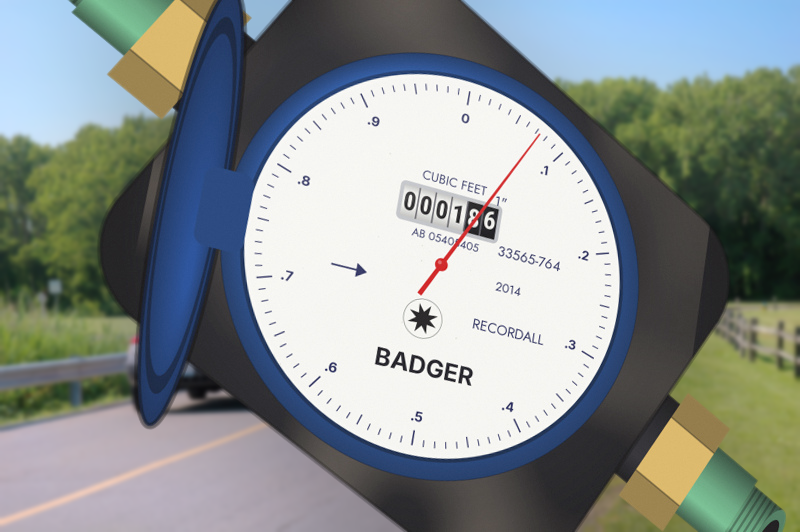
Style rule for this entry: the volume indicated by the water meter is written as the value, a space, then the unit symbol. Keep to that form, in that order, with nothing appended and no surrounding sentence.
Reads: 186.07 ft³
